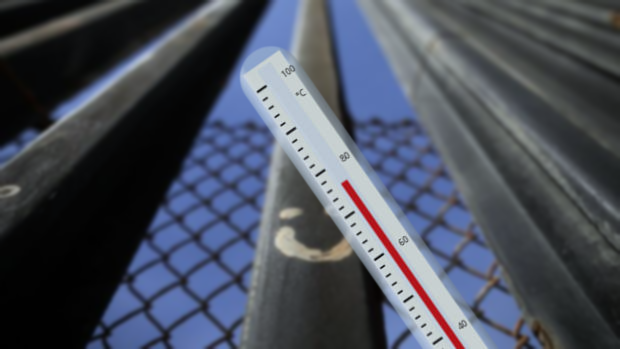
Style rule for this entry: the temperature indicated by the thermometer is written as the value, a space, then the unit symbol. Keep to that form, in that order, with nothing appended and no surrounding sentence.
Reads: 76 °C
